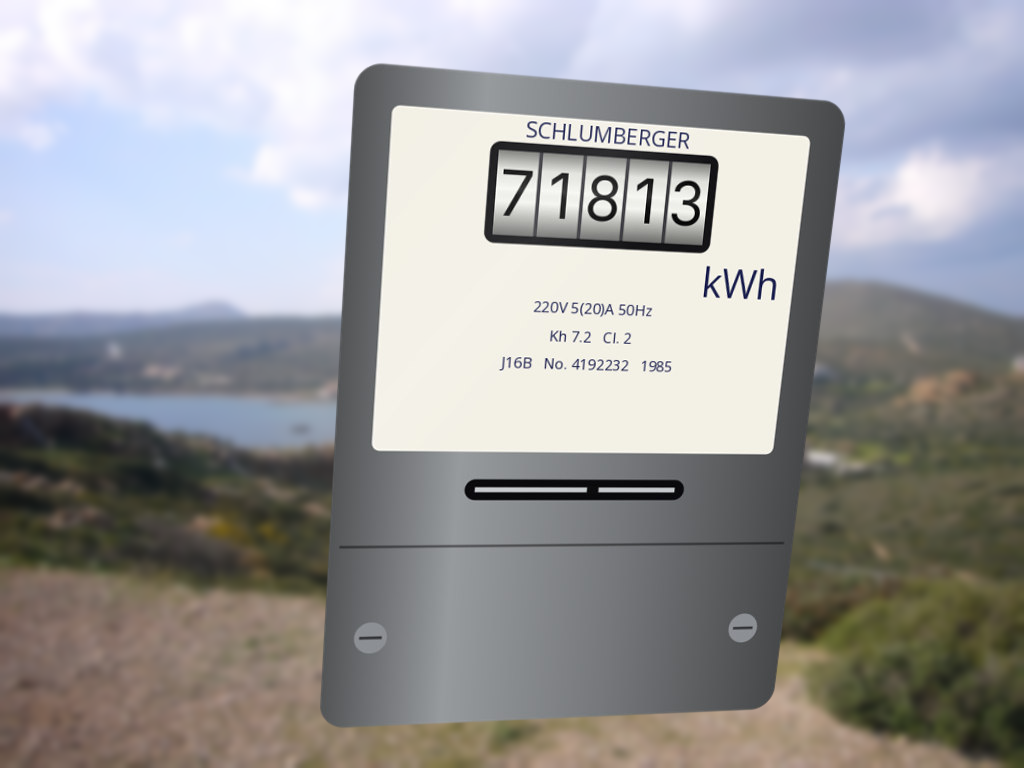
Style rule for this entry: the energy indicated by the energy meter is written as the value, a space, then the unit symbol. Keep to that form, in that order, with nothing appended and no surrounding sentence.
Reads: 71813 kWh
